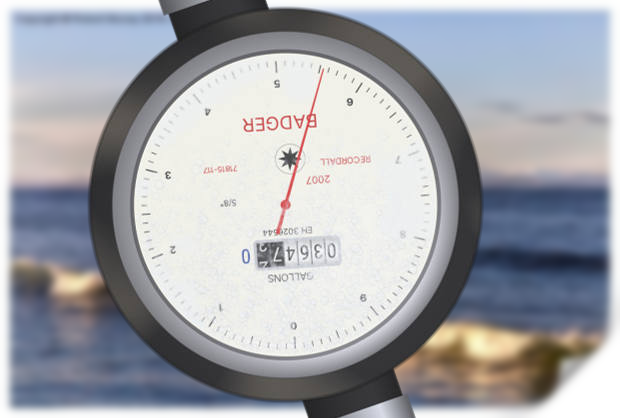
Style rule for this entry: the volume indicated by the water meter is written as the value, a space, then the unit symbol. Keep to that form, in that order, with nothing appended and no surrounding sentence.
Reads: 364725.5 gal
